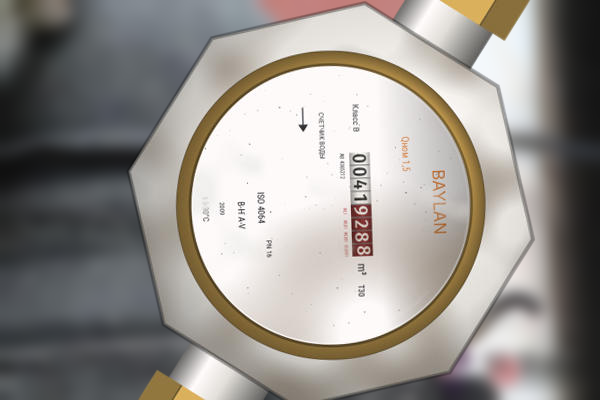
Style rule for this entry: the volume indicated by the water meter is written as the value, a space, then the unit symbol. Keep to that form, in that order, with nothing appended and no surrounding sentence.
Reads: 41.9288 m³
